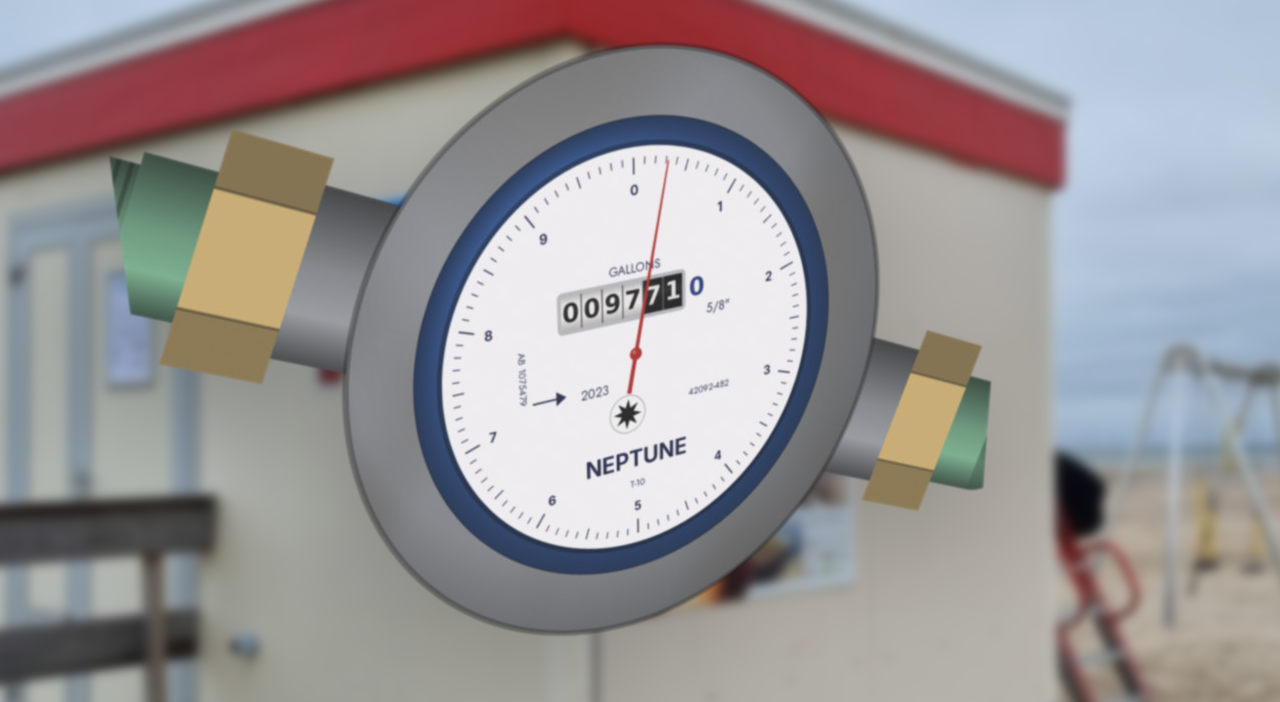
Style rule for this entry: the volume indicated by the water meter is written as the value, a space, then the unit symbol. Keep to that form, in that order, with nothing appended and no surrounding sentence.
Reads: 97710.3 gal
